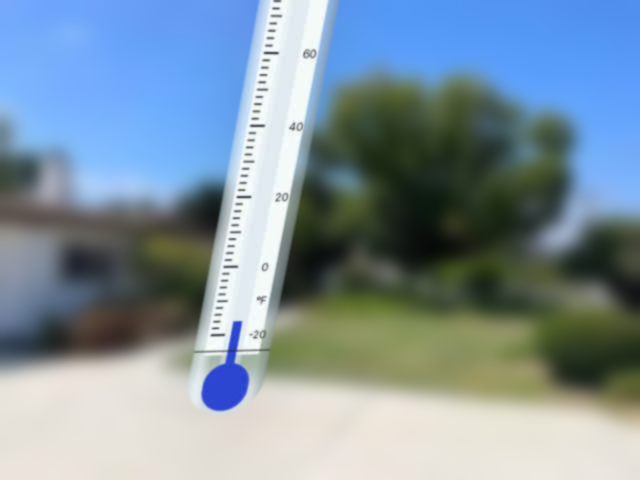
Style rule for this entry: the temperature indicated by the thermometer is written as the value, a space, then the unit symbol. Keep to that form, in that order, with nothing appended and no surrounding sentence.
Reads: -16 °F
